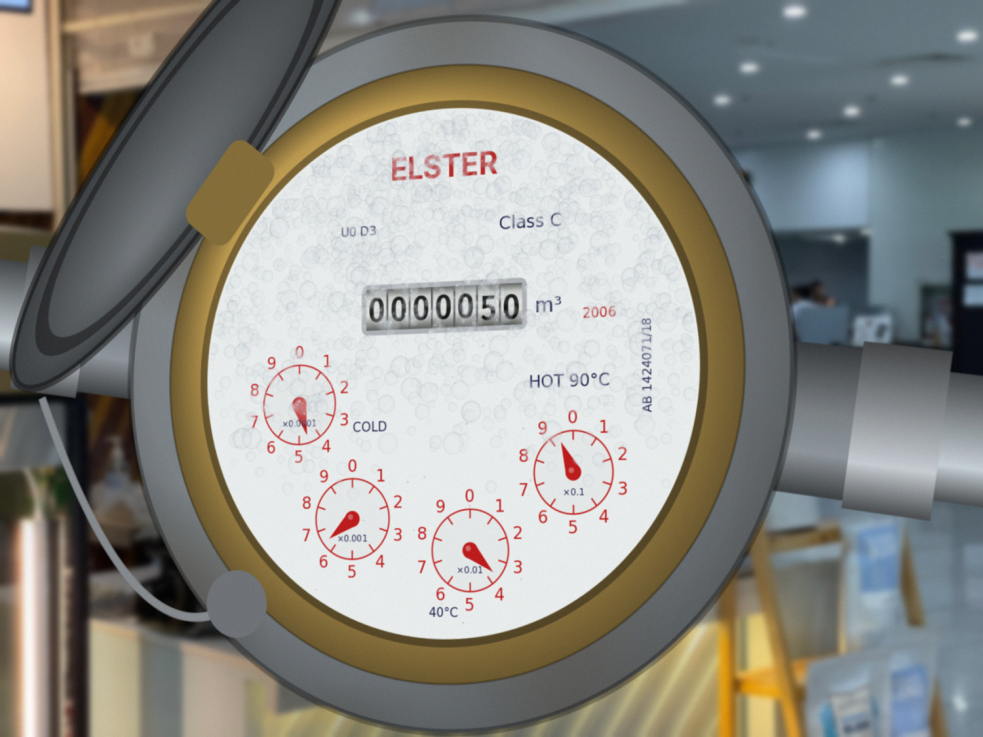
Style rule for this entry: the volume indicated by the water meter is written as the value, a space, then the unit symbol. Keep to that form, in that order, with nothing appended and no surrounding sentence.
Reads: 49.9364 m³
